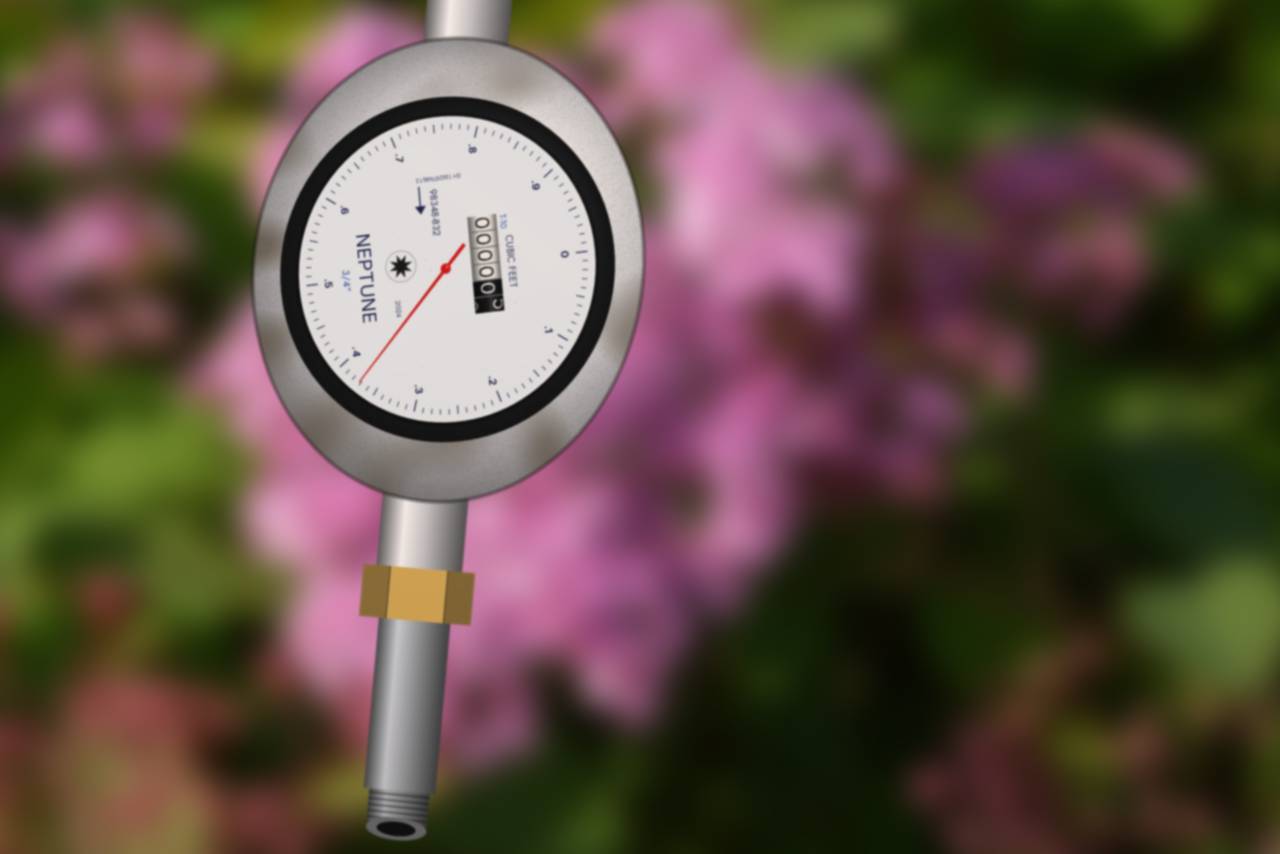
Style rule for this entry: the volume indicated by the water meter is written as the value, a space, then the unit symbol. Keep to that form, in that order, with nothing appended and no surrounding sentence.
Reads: 5.37 ft³
